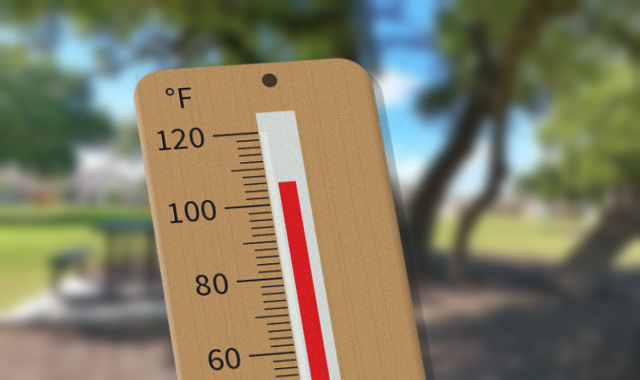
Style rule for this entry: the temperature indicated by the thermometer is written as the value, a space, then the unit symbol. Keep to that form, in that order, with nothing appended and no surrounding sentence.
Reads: 106 °F
